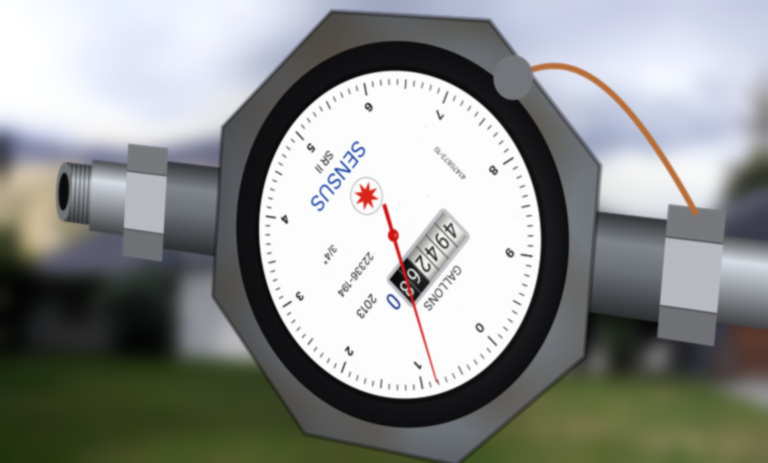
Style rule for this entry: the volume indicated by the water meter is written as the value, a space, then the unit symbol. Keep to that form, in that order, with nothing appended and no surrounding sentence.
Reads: 4942680.8 gal
